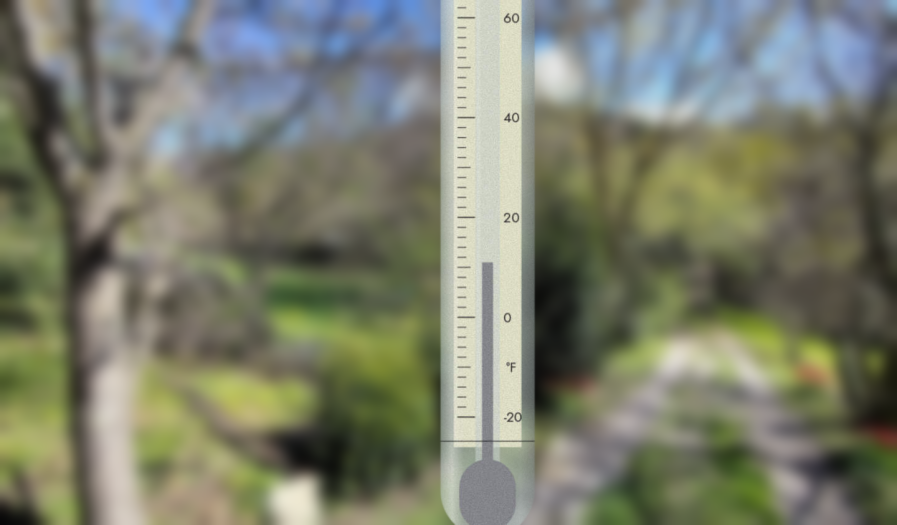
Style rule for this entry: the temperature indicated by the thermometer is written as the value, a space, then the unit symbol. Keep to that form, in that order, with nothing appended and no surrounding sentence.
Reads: 11 °F
